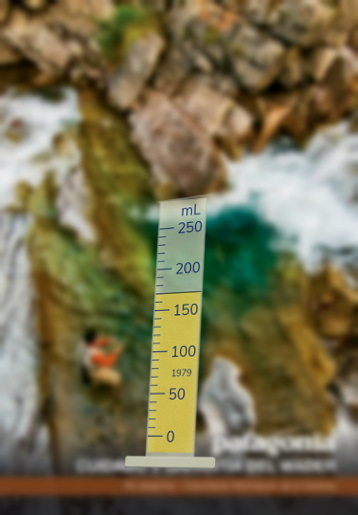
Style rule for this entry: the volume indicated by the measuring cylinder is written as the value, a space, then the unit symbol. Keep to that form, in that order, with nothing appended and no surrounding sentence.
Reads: 170 mL
